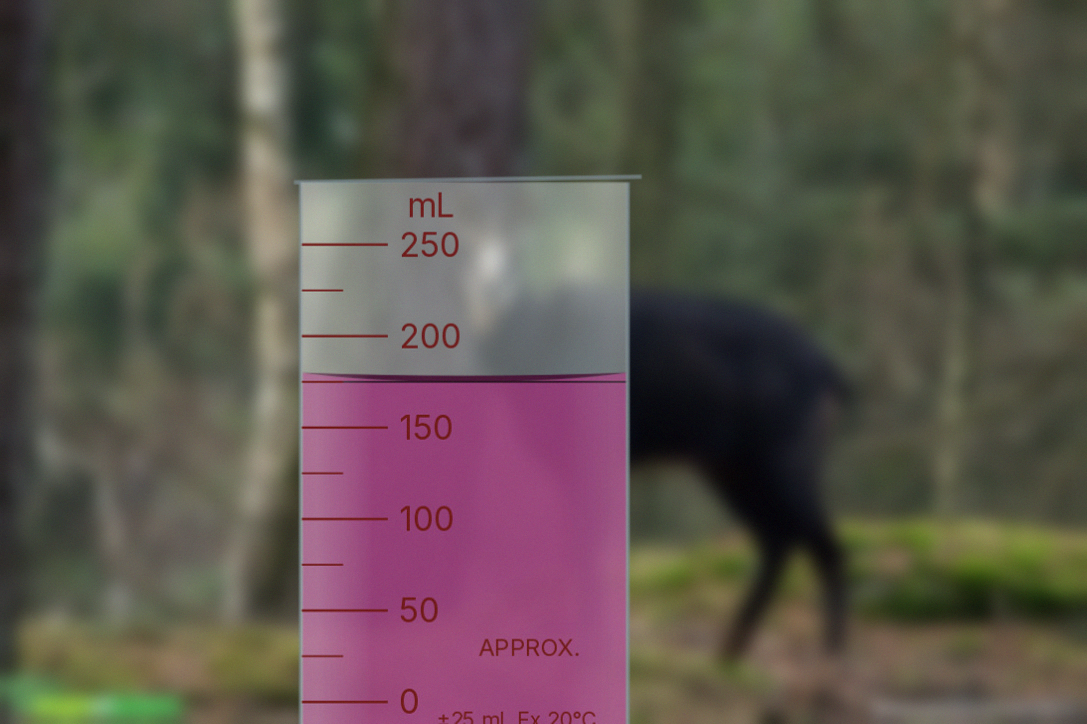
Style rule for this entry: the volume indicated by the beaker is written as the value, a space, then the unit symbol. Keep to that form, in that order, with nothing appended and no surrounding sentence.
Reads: 175 mL
